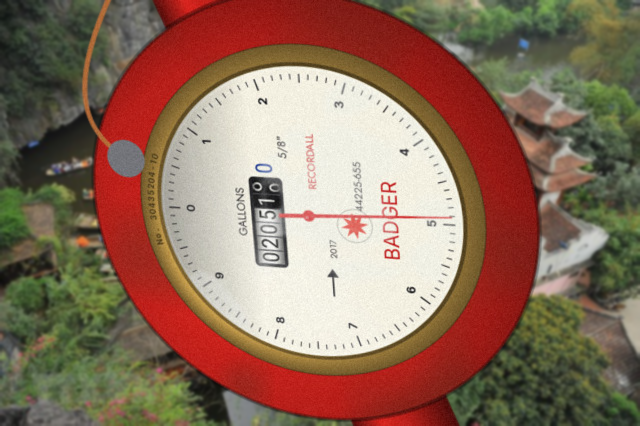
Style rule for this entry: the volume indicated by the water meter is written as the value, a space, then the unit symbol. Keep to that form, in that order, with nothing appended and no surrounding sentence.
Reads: 205184.9 gal
